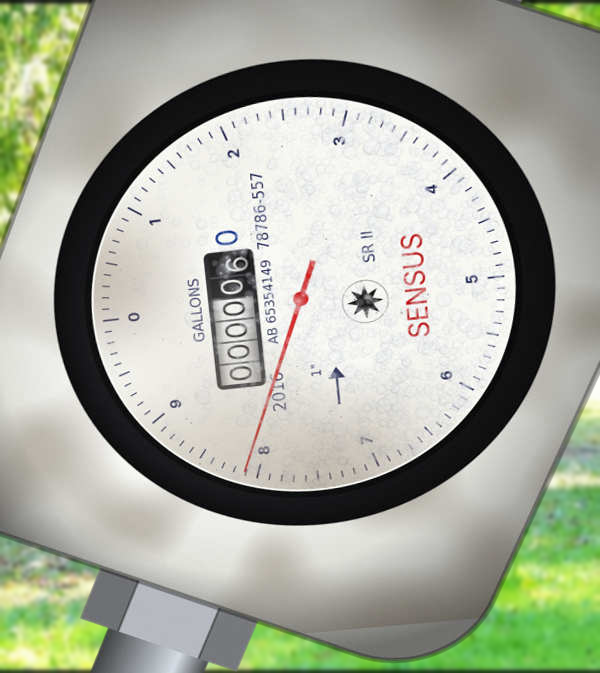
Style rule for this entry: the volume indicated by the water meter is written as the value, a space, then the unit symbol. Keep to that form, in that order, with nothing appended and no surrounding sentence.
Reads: 58.1 gal
